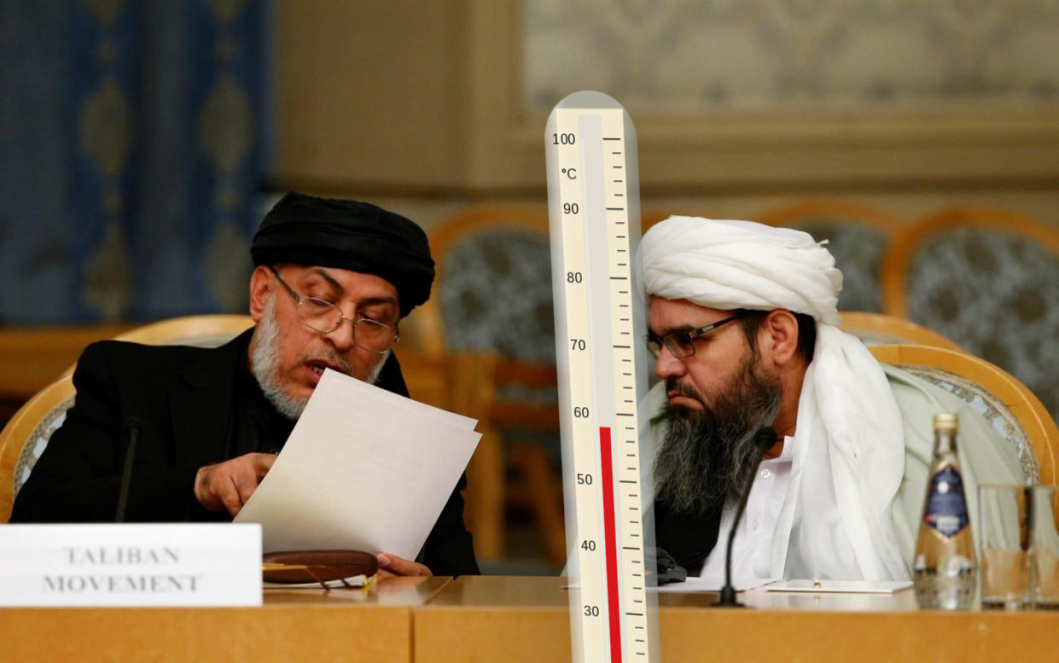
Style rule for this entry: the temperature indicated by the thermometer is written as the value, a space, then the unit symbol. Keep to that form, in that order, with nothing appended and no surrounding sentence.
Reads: 58 °C
